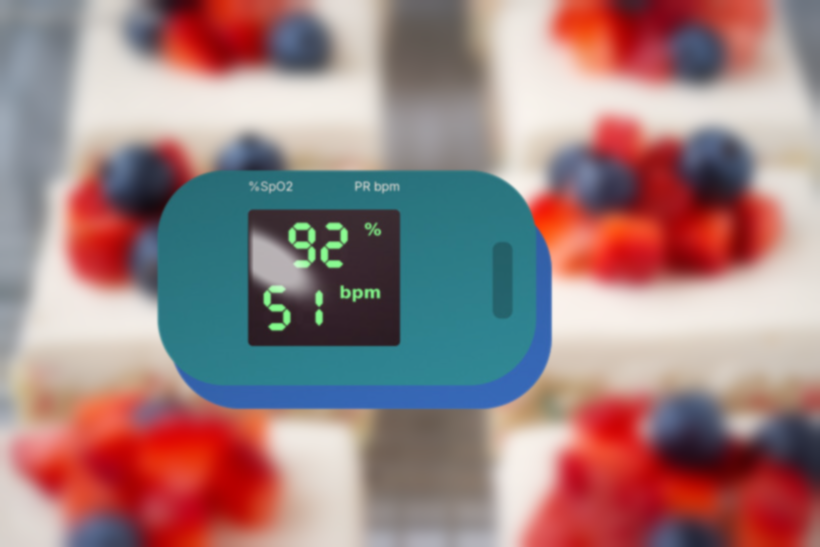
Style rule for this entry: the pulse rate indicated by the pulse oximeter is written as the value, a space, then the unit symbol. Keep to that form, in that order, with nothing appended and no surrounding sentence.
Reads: 51 bpm
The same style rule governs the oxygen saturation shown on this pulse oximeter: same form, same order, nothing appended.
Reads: 92 %
